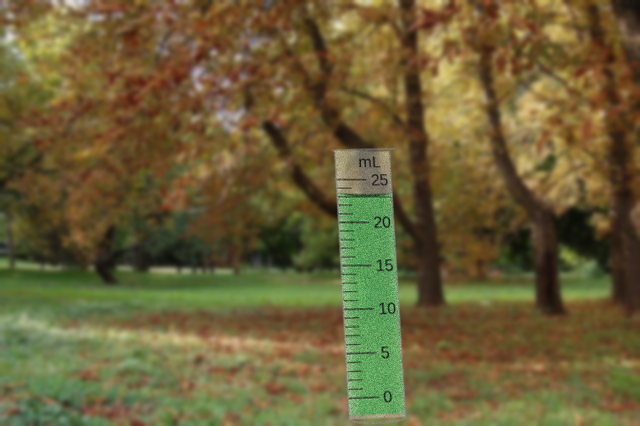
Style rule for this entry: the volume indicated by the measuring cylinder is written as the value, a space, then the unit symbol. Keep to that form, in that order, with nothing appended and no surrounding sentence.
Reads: 23 mL
